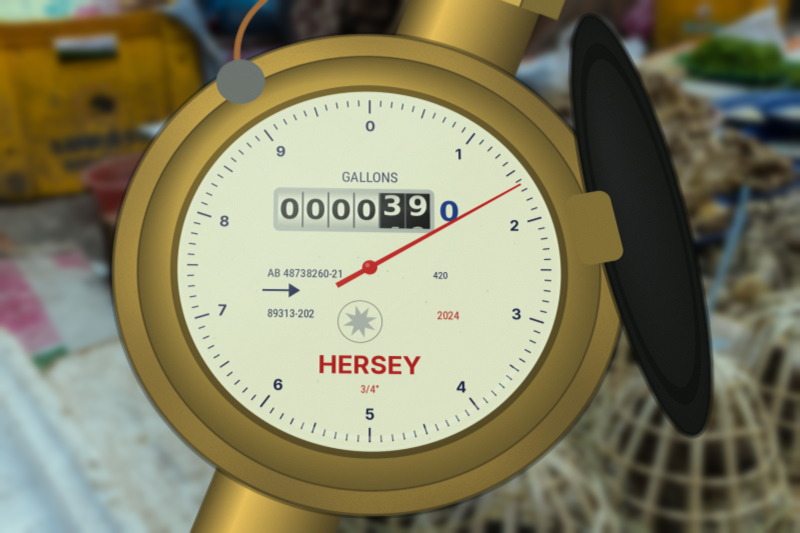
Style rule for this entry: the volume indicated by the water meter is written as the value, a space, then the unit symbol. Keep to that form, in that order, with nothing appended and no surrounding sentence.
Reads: 391.6 gal
